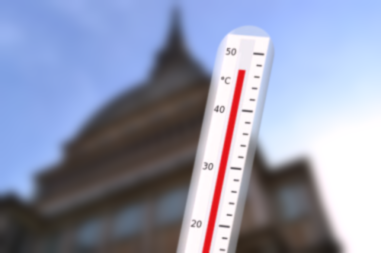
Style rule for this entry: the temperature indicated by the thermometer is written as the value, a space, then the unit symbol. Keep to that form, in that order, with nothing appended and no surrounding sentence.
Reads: 47 °C
